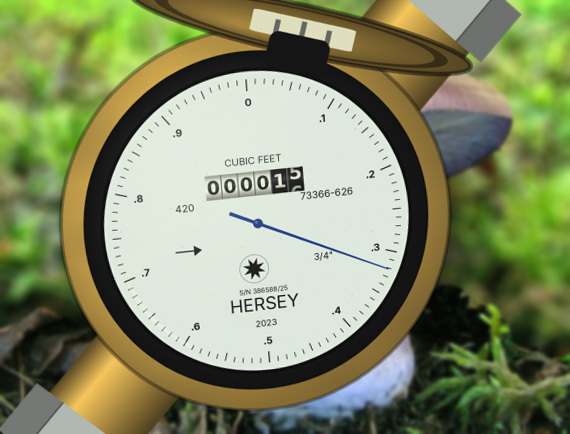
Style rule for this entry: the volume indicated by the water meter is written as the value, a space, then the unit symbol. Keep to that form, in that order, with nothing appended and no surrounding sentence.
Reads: 15.32 ft³
